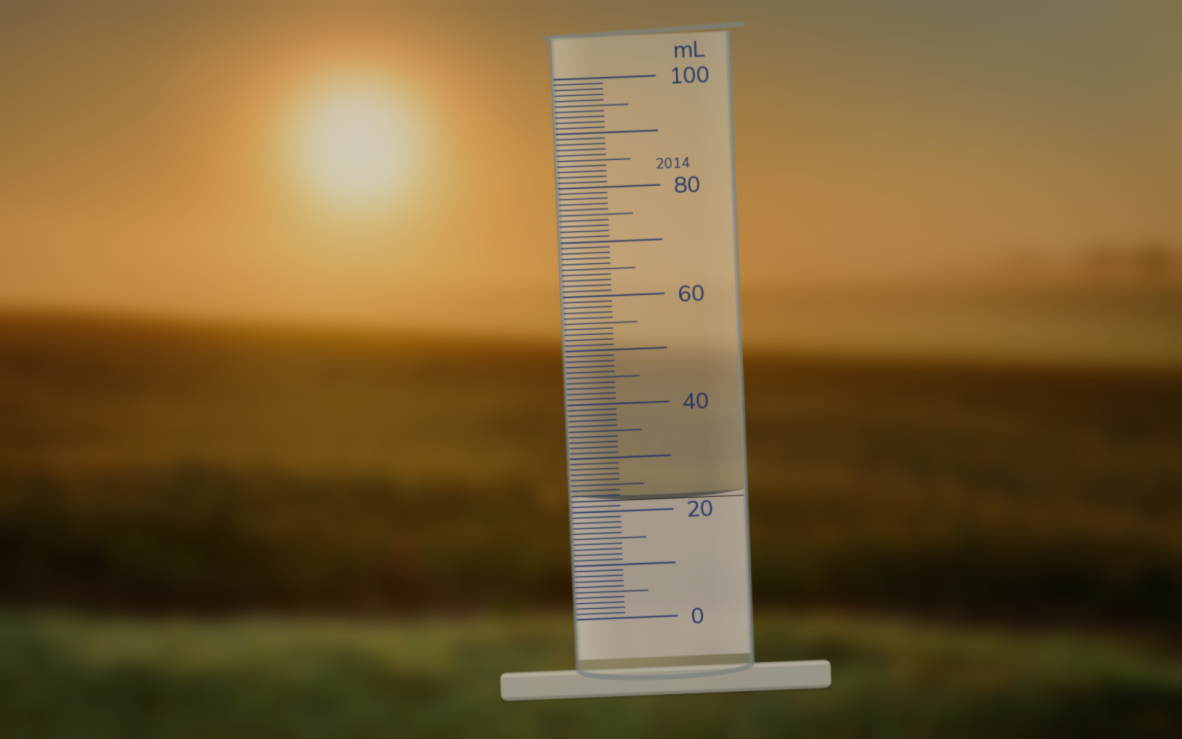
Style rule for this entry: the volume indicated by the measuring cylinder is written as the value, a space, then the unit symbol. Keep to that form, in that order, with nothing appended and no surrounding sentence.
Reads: 22 mL
